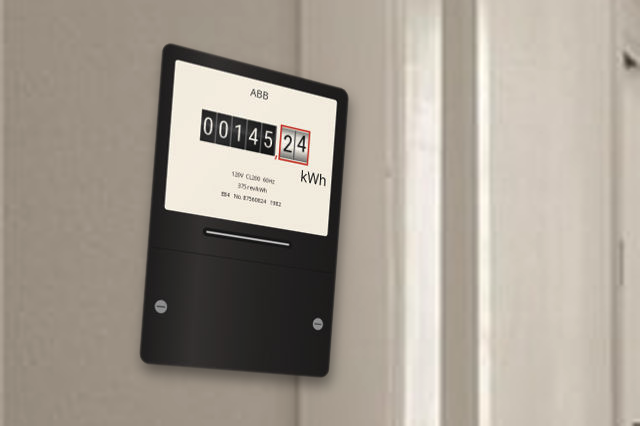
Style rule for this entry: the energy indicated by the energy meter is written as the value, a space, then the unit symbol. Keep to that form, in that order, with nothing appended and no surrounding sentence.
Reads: 145.24 kWh
